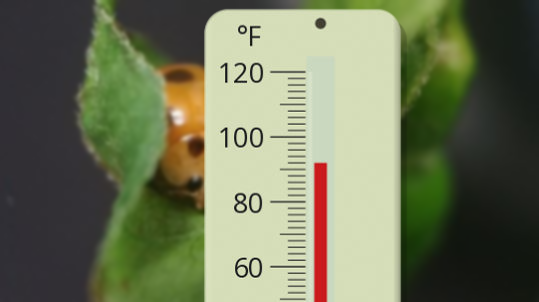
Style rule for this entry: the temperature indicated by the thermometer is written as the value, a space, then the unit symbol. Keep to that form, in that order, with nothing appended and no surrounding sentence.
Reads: 92 °F
